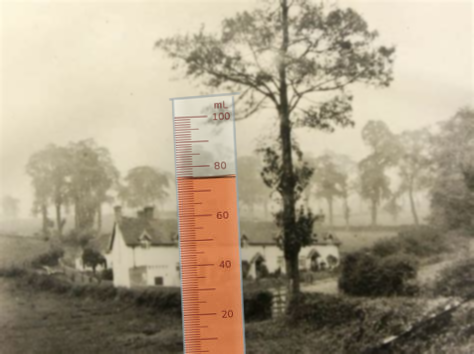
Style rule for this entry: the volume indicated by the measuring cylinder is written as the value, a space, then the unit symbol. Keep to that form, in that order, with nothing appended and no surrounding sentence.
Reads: 75 mL
